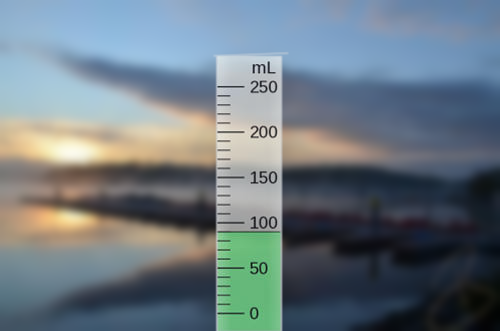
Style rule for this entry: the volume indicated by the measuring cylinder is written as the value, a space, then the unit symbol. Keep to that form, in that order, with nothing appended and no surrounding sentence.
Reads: 90 mL
